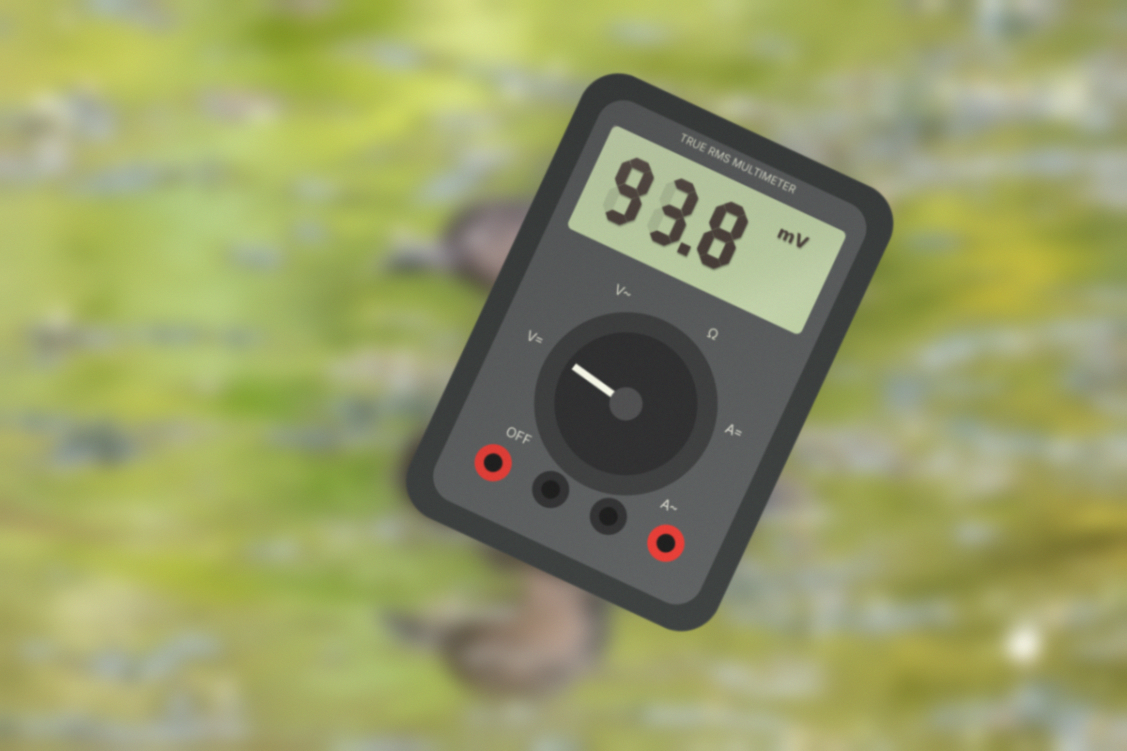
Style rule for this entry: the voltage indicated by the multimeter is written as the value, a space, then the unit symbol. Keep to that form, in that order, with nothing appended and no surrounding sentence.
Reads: 93.8 mV
